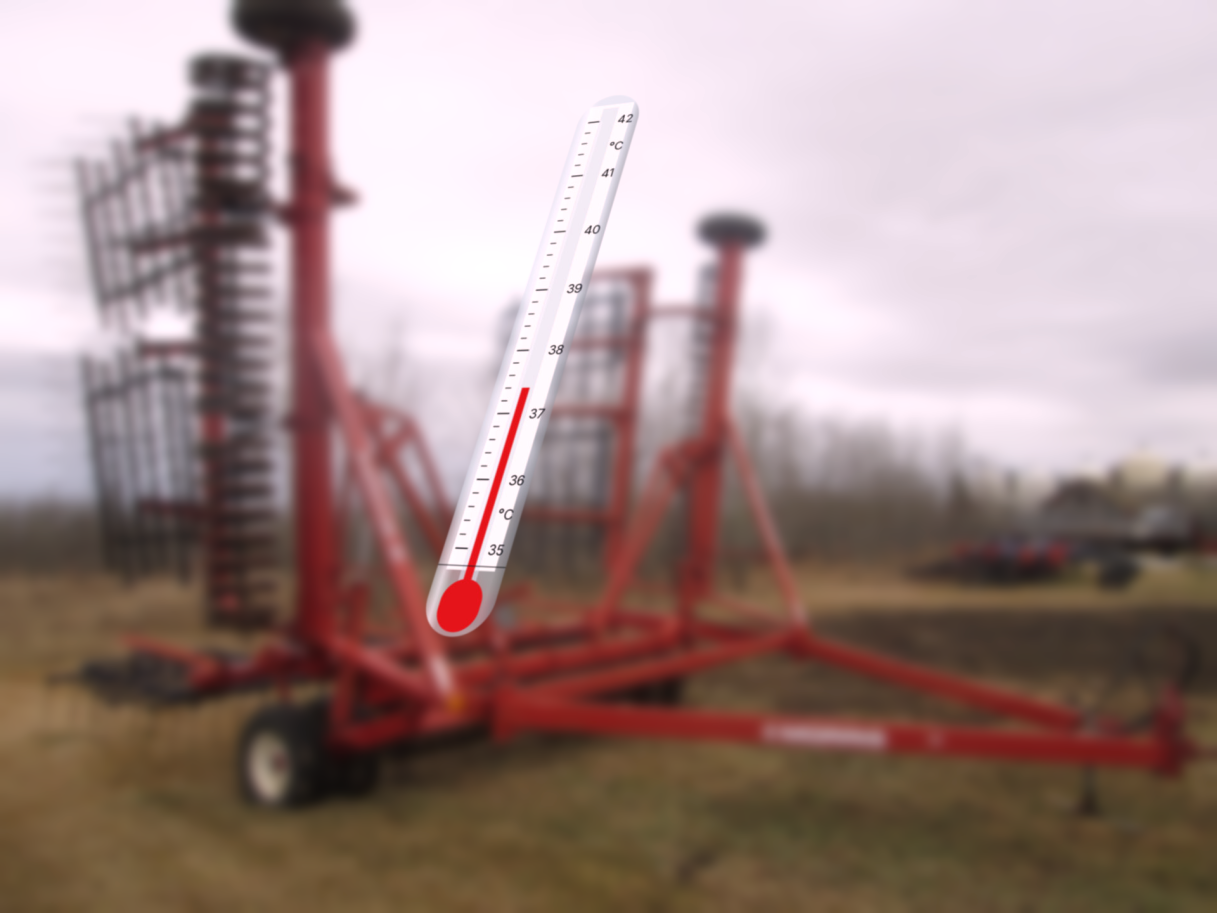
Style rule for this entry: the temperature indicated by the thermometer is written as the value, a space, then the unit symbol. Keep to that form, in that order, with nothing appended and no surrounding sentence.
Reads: 37.4 °C
